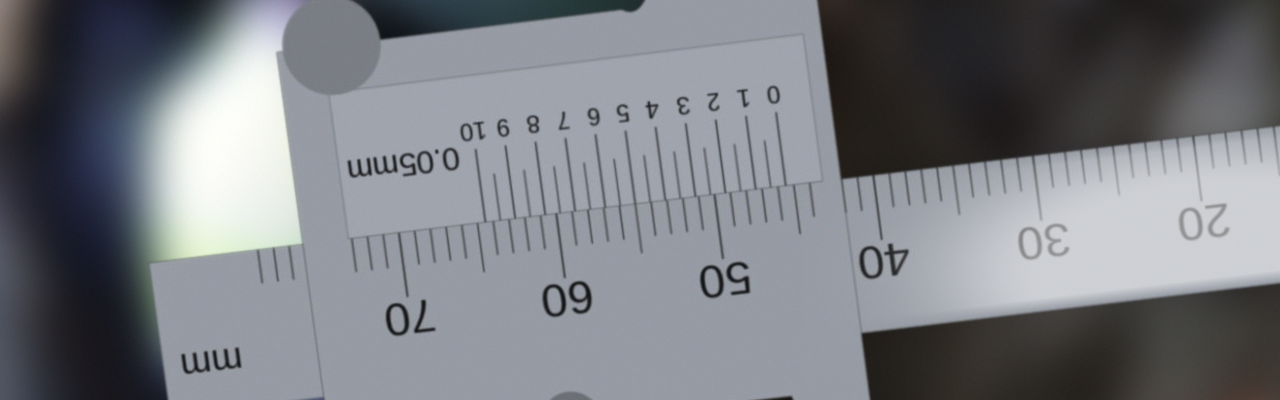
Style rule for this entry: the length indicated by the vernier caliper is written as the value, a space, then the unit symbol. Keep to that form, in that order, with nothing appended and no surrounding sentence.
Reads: 45.5 mm
